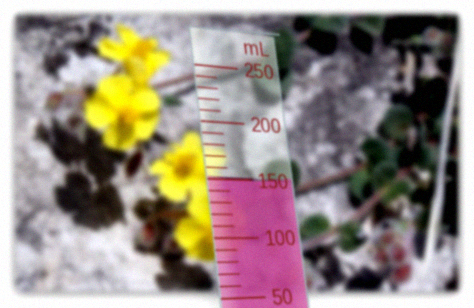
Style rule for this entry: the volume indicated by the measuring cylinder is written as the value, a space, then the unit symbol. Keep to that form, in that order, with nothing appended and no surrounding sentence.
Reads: 150 mL
